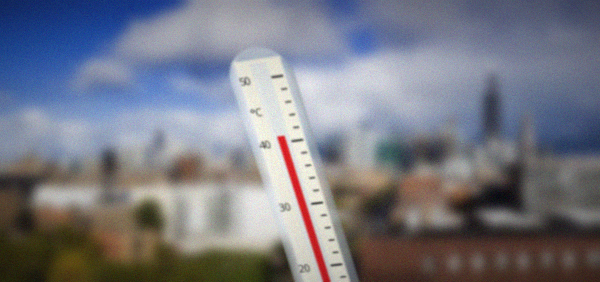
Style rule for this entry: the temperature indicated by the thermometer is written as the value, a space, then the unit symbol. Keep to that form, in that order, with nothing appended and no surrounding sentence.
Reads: 41 °C
